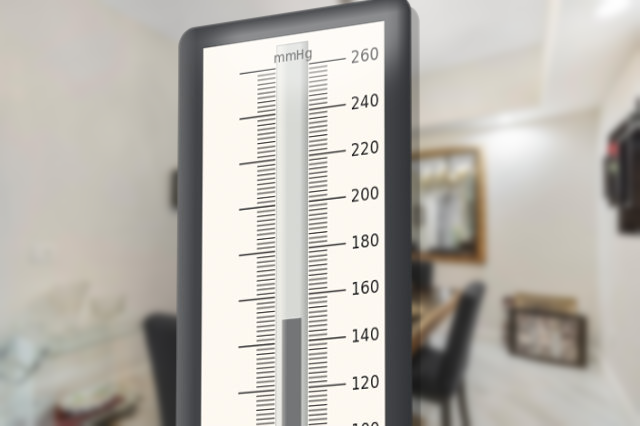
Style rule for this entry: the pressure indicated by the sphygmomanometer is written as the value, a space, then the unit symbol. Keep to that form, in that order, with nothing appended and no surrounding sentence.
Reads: 150 mmHg
